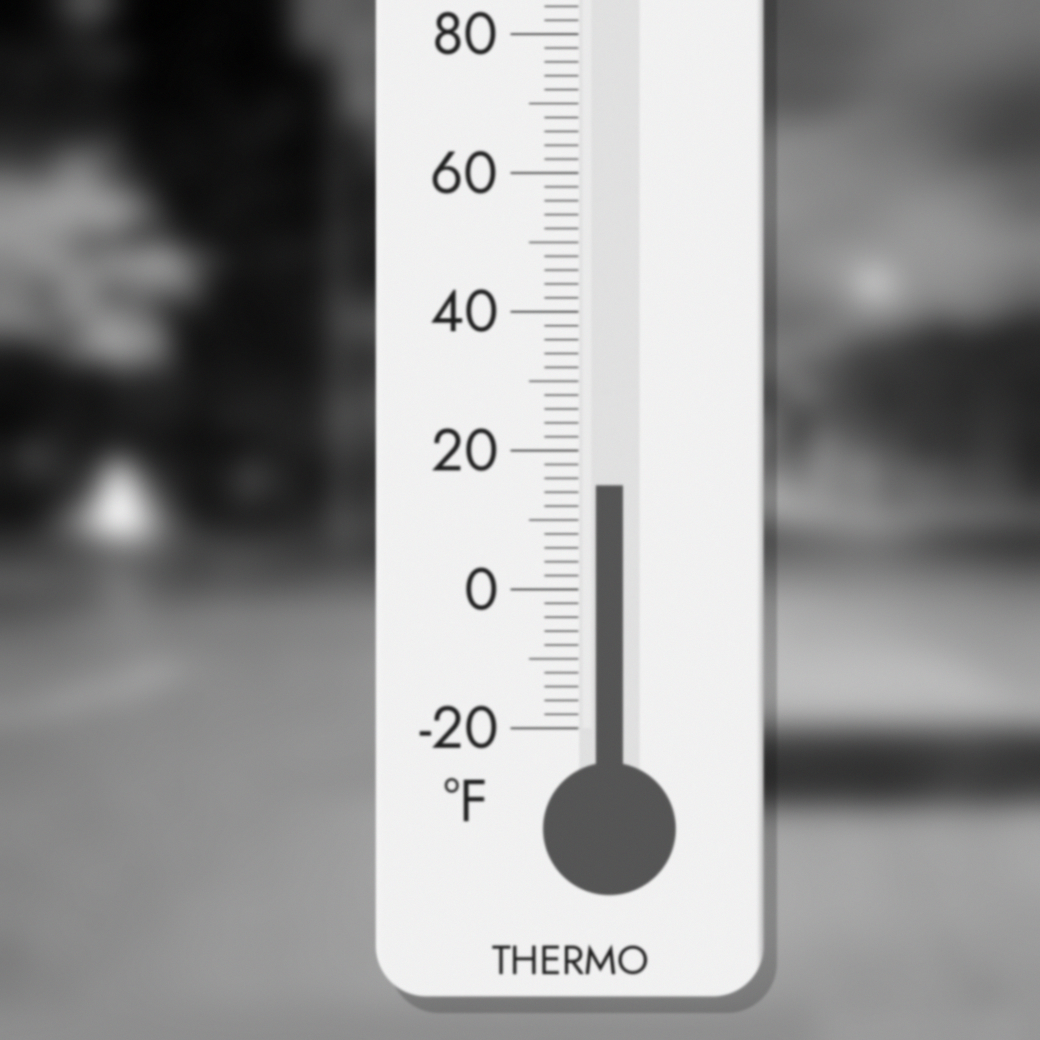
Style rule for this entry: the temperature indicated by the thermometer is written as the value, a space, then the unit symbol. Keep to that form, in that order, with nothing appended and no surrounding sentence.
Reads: 15 °F
